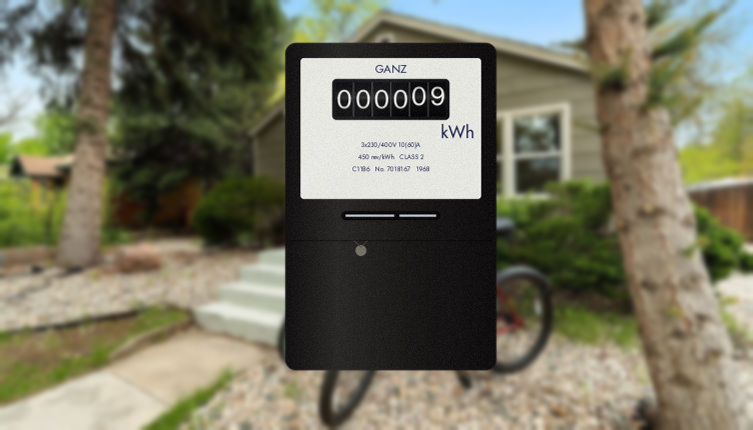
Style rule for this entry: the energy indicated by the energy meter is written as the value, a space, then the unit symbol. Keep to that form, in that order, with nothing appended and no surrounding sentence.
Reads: 9 kWh
